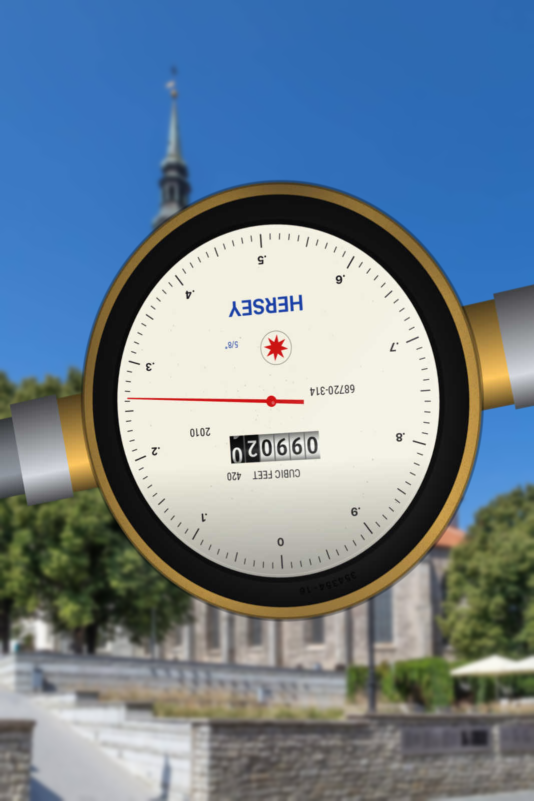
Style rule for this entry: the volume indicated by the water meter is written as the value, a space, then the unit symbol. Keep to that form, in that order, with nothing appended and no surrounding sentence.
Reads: 99020.26 ft³
